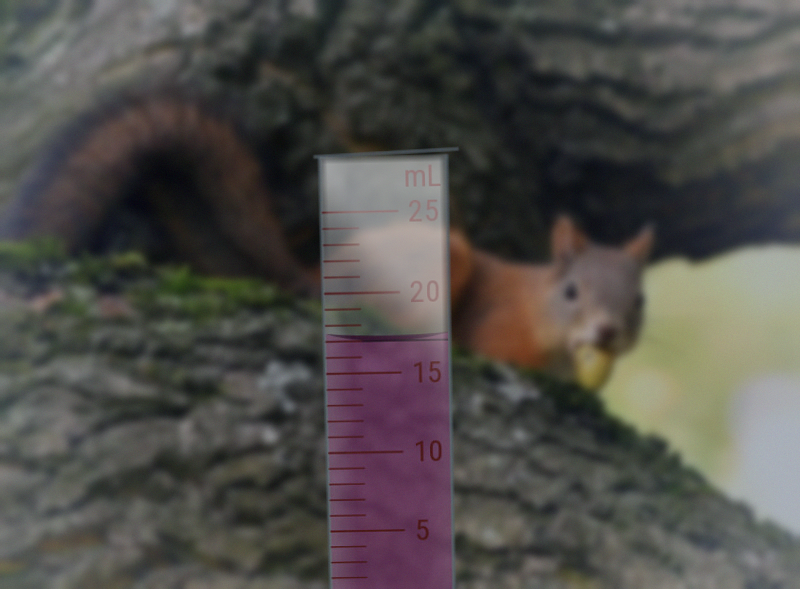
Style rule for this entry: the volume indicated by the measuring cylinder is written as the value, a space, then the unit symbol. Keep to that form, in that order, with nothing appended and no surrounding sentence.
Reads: 17 mL
